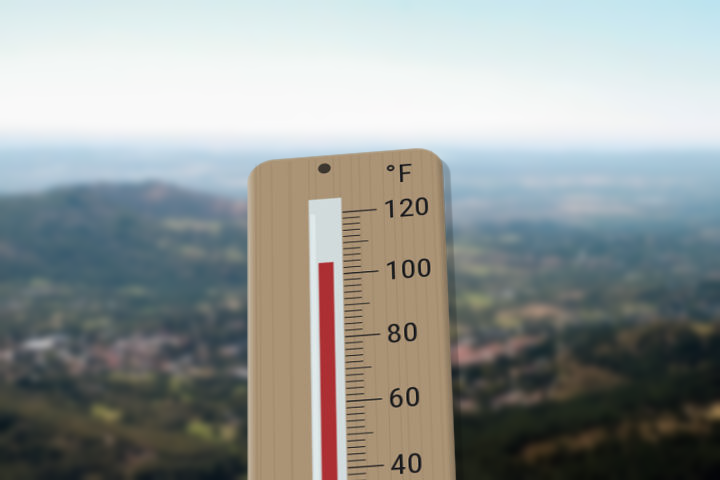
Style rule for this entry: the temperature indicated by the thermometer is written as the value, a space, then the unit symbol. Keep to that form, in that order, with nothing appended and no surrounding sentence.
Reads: 104 °F
